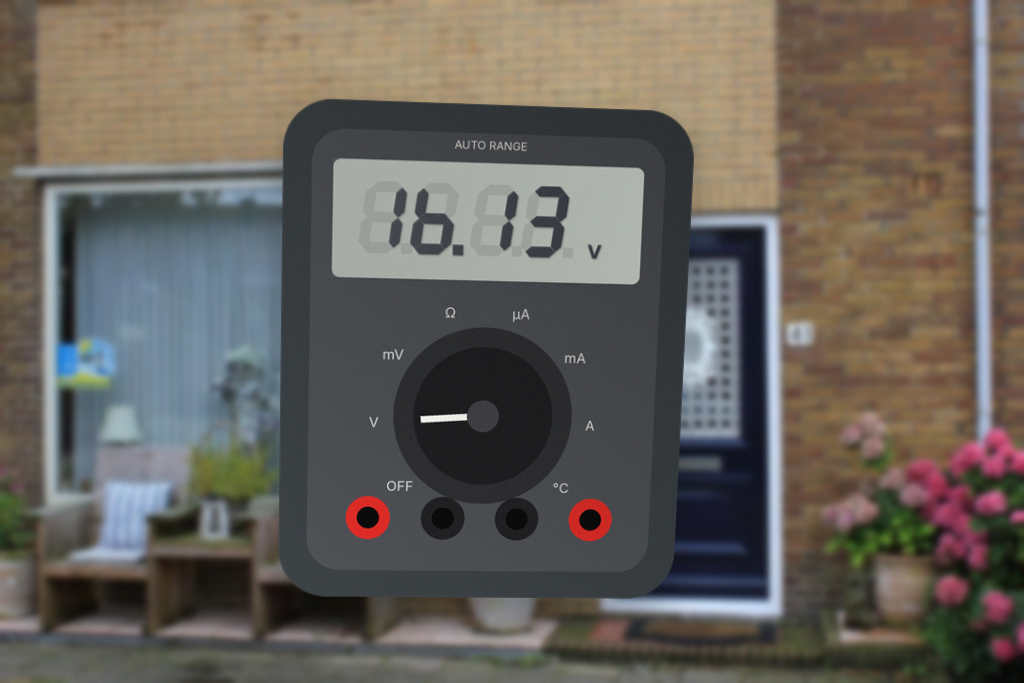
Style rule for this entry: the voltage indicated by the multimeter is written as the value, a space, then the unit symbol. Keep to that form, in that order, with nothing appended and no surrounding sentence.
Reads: 16.13 V
